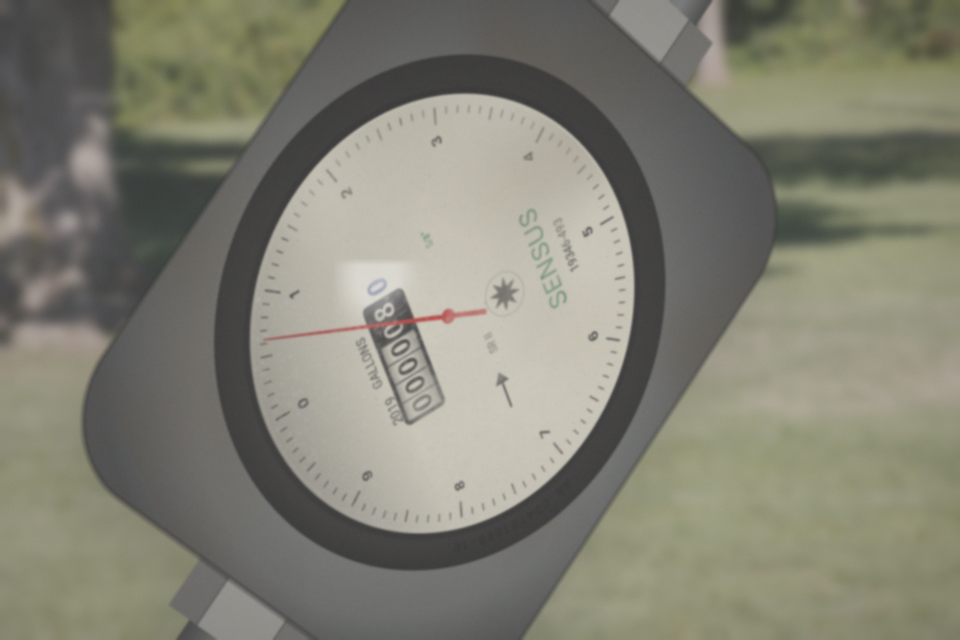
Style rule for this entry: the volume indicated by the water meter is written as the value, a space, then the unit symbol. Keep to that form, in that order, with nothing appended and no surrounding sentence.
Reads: 80.6 gal
